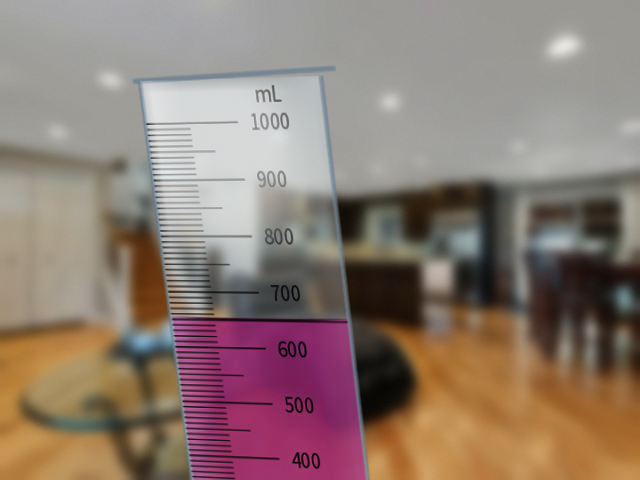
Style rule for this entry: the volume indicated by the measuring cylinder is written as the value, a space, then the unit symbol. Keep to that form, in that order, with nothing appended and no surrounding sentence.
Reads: 650 mL
